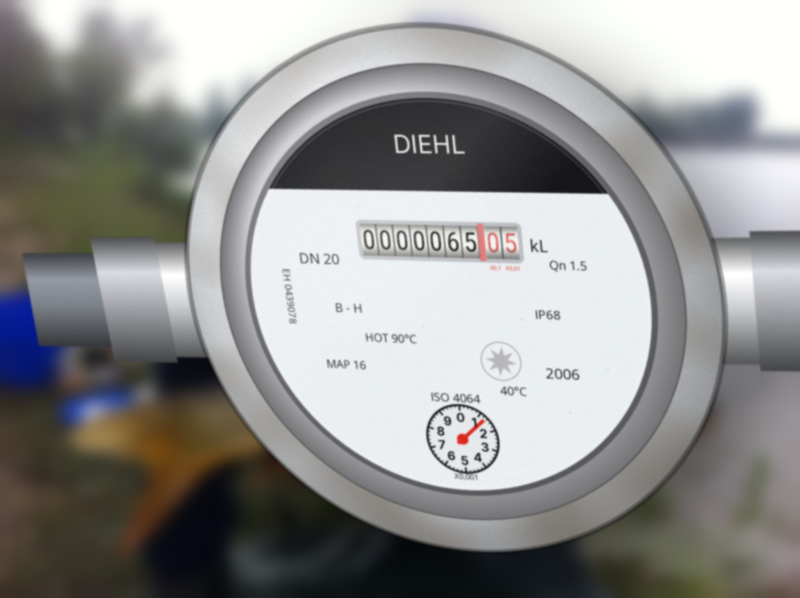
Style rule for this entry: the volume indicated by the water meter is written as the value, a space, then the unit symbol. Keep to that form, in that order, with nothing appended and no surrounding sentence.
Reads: 65.051 kL
